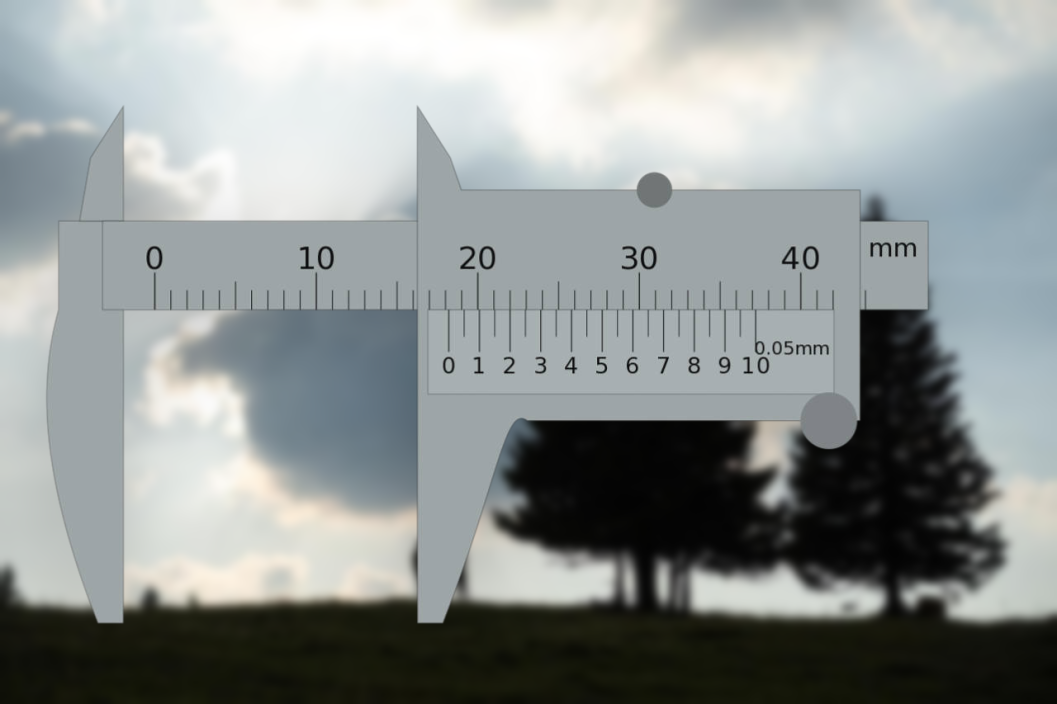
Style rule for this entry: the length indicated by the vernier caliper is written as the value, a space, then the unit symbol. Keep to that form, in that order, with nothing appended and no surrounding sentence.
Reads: 18.2 mm
